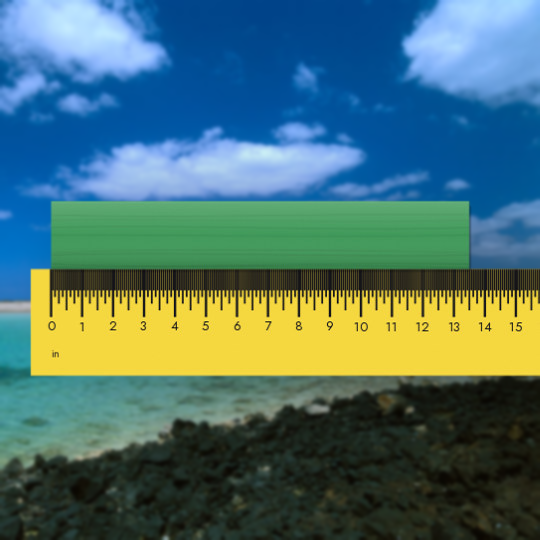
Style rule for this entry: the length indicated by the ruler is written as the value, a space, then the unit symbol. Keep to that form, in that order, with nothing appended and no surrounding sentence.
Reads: 13.5 in
